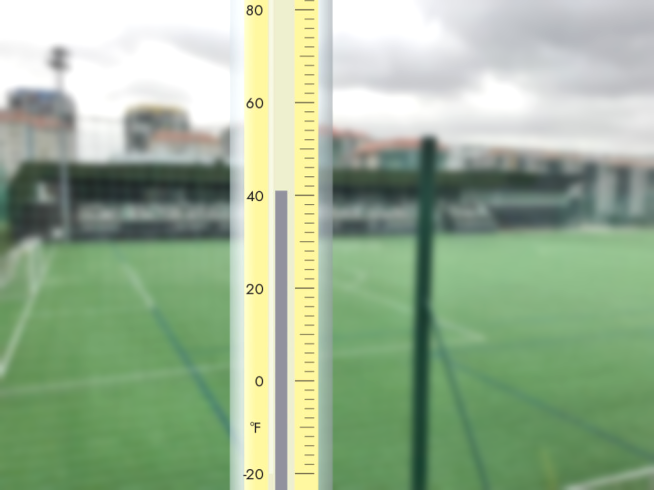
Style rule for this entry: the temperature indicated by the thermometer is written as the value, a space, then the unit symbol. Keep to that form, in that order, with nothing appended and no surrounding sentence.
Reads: 41 °F
